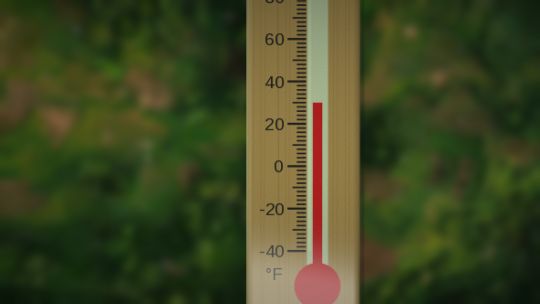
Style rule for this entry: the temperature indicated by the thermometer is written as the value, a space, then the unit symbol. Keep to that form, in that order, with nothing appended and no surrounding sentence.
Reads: 30 °F
